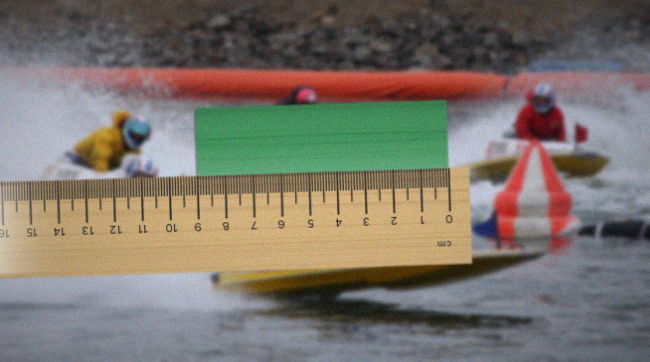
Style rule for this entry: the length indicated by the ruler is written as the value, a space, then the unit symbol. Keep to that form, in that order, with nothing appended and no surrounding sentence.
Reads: 9 cm
